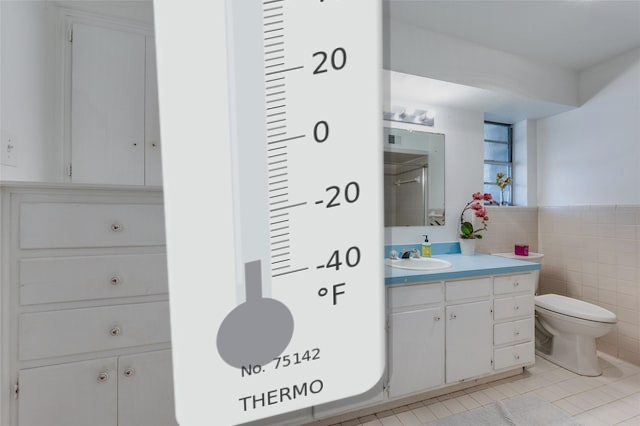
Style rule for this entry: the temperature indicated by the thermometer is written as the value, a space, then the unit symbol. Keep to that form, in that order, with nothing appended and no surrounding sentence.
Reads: -34 °F
